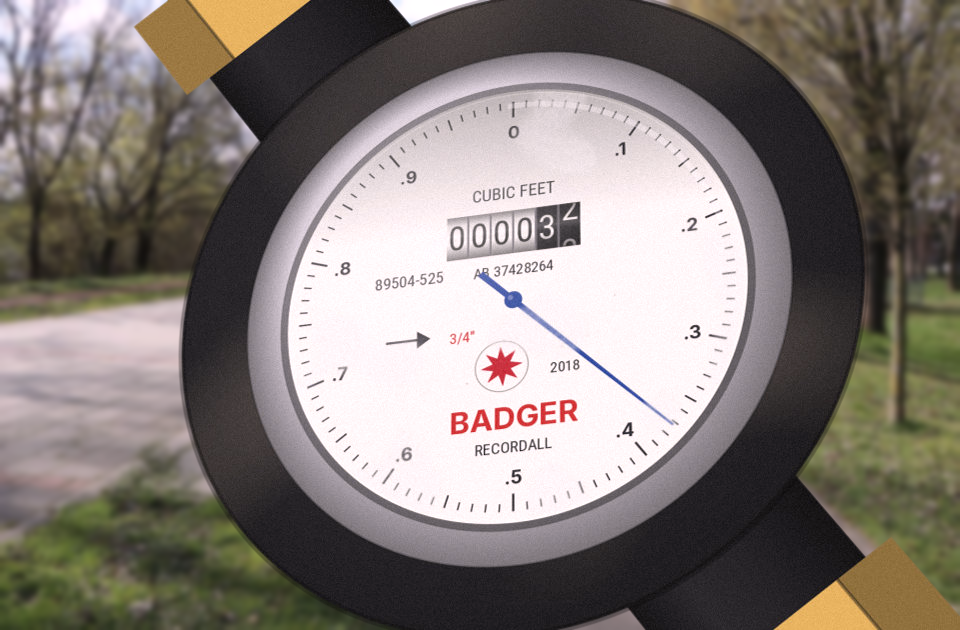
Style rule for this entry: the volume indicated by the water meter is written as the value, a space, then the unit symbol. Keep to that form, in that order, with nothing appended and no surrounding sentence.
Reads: 32.37 ft³
